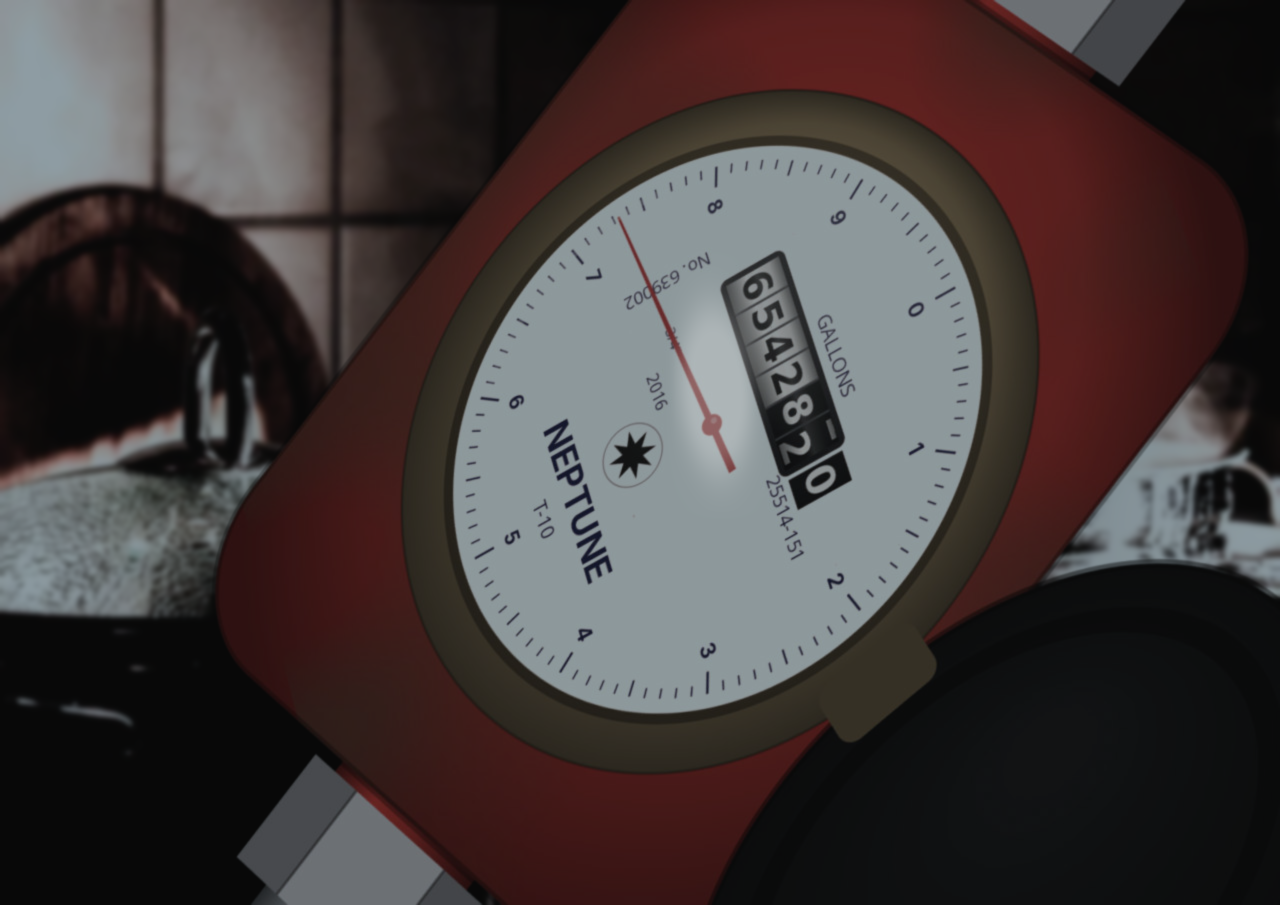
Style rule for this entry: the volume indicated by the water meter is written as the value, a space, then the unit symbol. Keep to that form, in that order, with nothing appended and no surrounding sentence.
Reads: 6542817.3 gal
